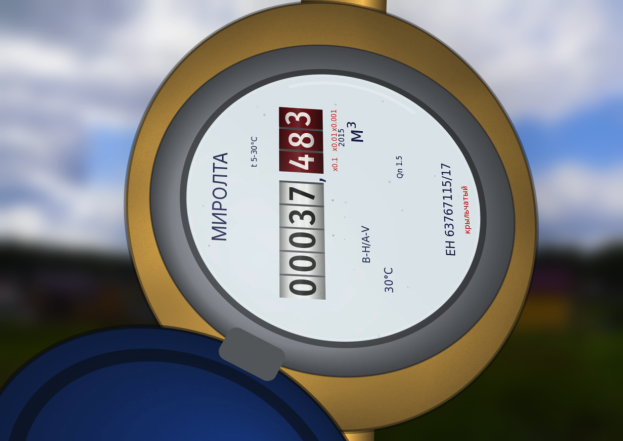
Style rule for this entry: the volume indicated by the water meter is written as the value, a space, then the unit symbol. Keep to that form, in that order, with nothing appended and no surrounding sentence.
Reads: 37.483 m³
